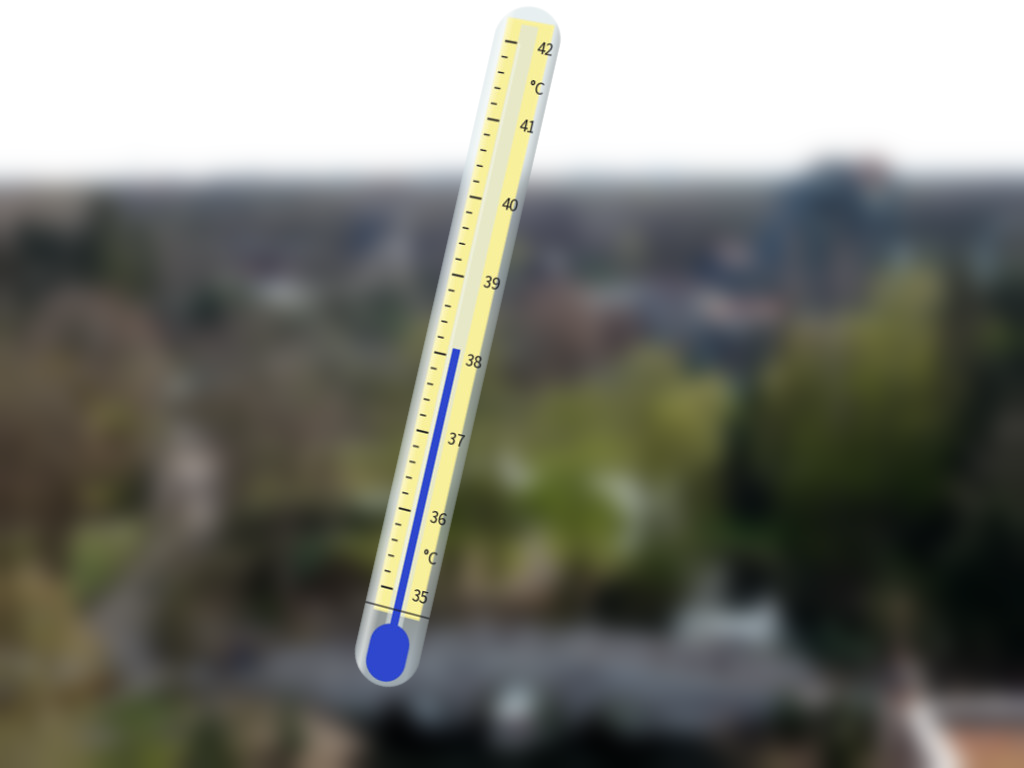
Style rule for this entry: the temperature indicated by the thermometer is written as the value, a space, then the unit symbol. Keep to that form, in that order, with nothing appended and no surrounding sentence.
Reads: 38.1 °C
